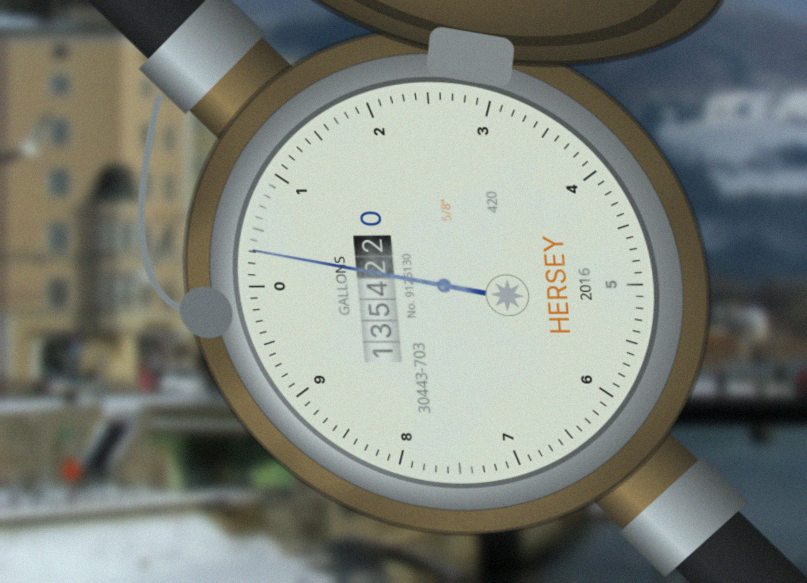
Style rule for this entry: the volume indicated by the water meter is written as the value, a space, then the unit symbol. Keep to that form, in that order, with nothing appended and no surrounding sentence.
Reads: 1354220.3 gal
